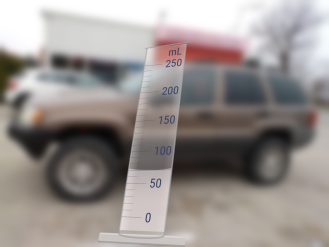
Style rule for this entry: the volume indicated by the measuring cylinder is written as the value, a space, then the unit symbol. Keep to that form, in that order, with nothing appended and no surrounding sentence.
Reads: 70 mL
